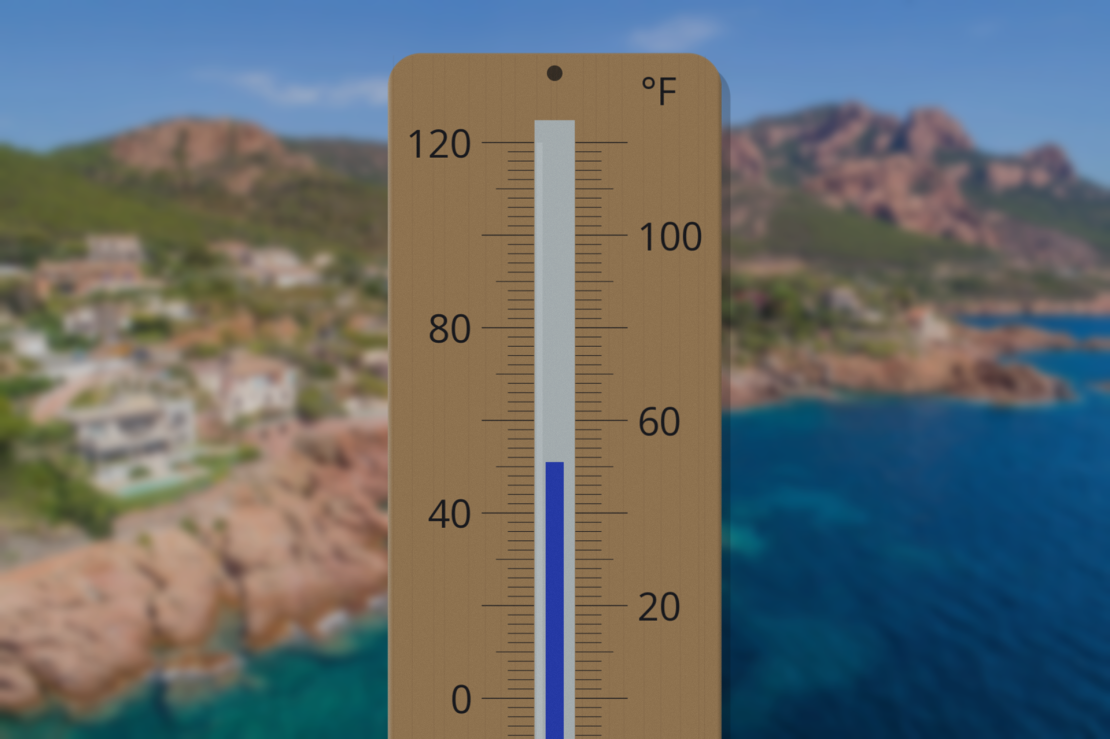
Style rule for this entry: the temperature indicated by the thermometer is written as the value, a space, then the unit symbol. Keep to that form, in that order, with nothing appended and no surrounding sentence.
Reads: 51 °F
